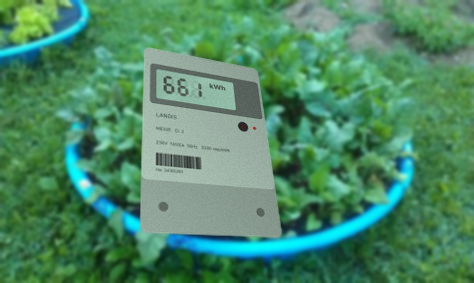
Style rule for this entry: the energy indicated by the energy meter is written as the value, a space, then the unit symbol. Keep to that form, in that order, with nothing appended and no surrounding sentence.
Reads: 661 kWh
